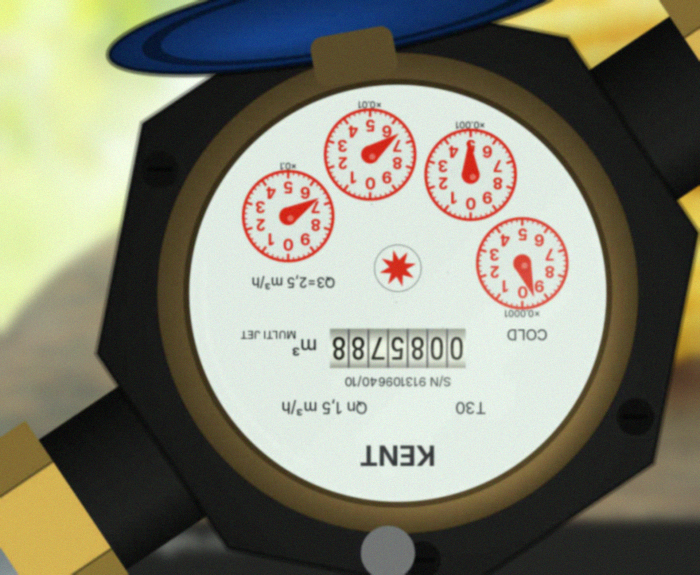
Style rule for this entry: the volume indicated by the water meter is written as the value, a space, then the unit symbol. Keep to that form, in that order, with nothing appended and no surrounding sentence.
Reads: 85788.6649 m³
